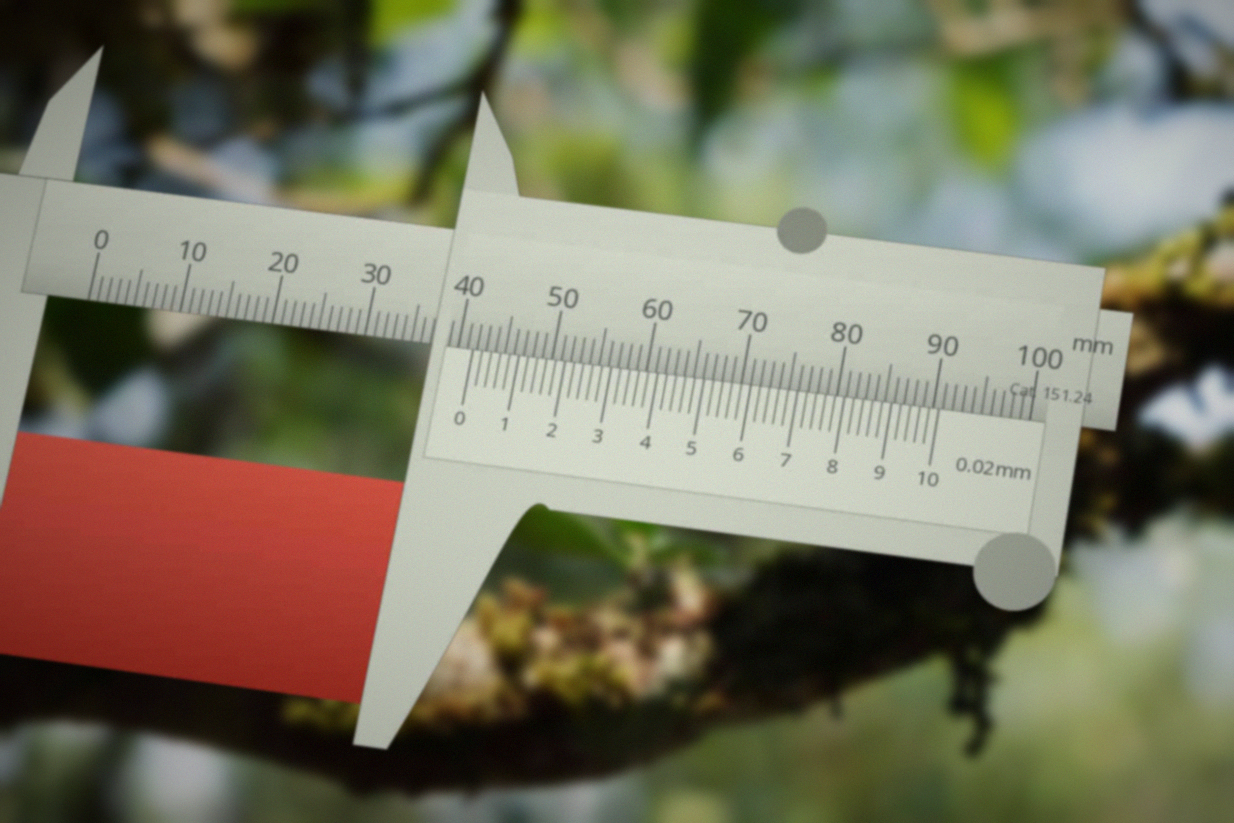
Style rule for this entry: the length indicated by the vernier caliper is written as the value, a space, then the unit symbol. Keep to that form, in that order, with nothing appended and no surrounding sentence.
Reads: 41.6 mm
